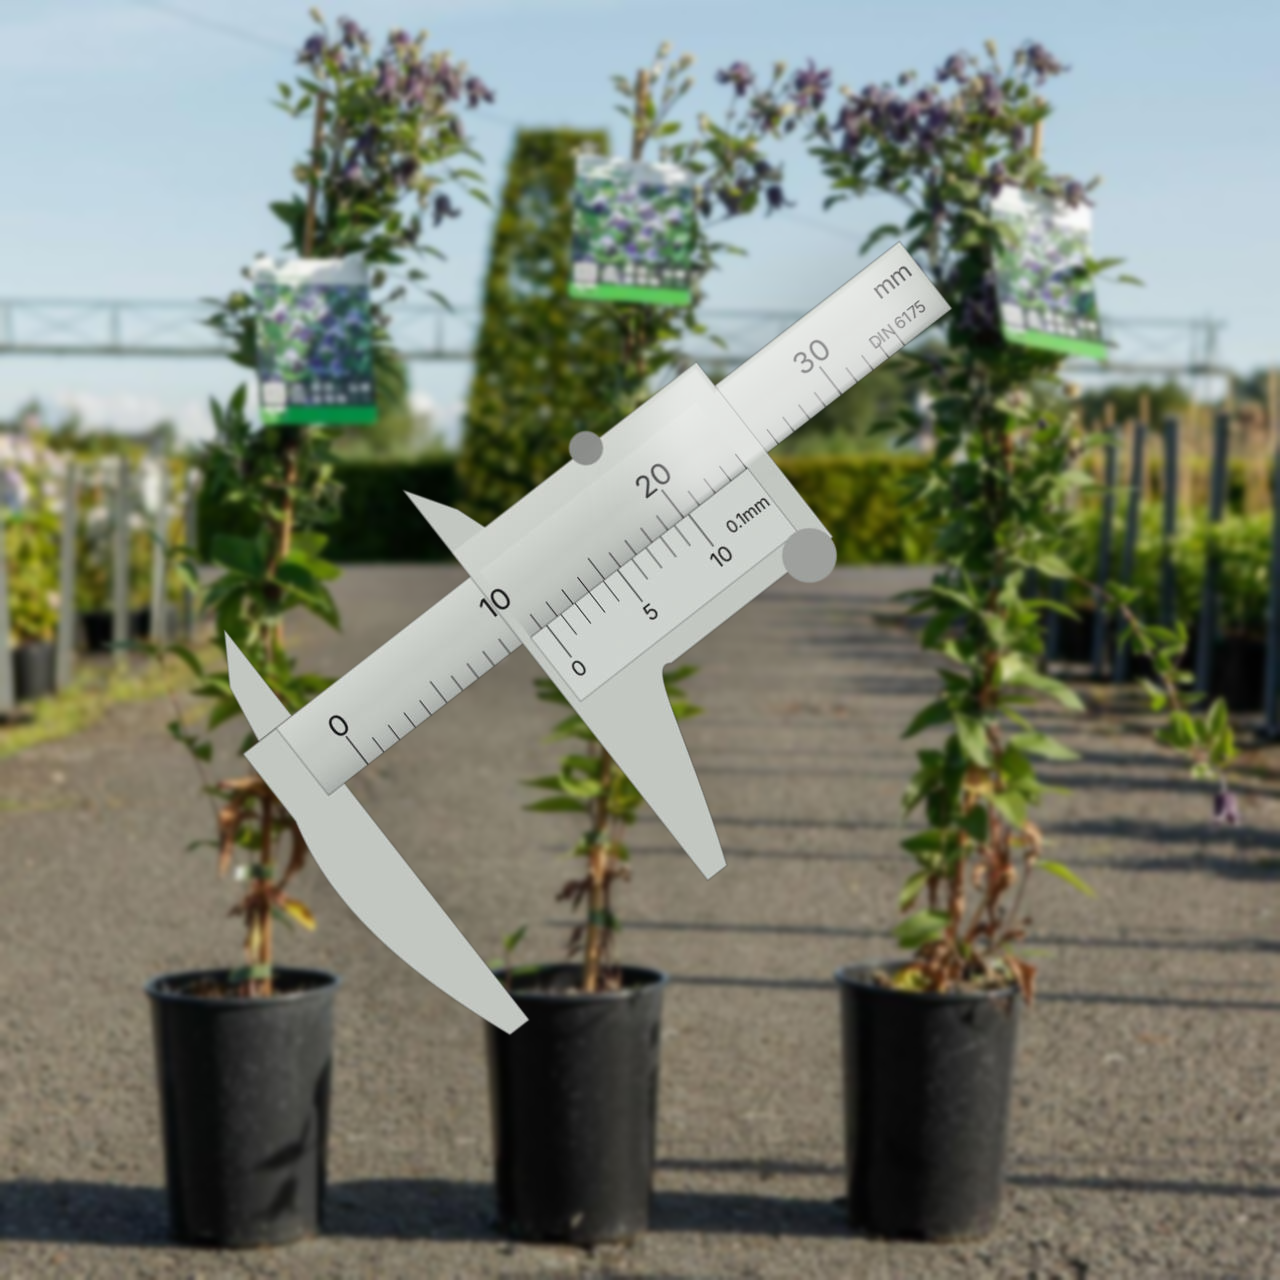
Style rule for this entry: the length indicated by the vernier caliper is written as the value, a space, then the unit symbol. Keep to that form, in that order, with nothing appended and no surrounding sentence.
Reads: 11.3 mm
